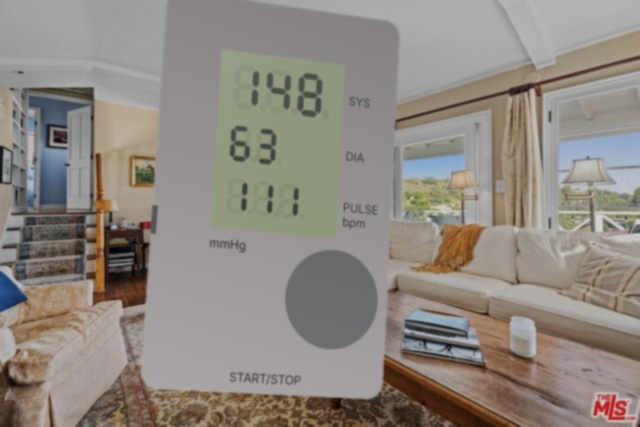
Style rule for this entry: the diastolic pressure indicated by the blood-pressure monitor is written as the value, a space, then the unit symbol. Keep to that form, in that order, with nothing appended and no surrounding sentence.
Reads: 63 mmHg
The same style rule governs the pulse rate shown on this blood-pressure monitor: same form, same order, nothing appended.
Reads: 111 bpm
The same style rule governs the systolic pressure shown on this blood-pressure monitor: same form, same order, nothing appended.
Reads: 148 mmHg
